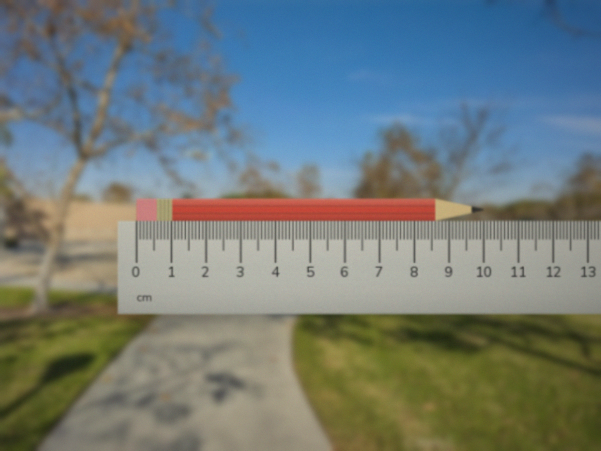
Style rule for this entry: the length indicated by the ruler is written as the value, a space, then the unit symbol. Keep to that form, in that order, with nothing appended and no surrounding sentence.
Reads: 10 cm
